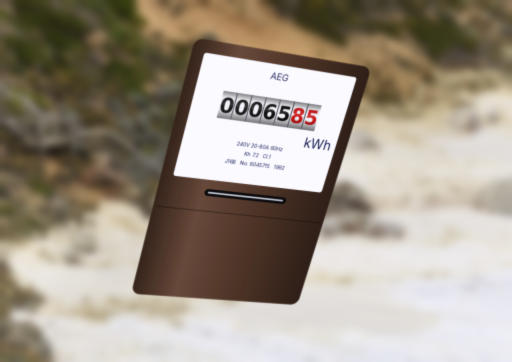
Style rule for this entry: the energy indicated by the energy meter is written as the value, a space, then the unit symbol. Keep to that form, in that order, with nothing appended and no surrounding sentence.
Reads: 65.85 kWh
